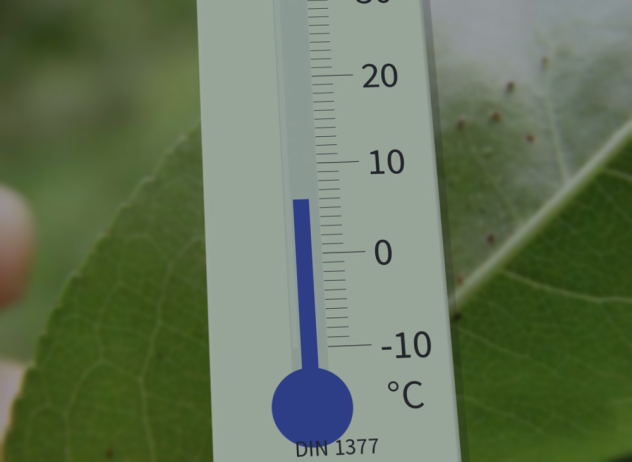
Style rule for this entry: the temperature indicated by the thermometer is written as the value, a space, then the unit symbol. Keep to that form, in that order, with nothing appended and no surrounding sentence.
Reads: 6 °C
